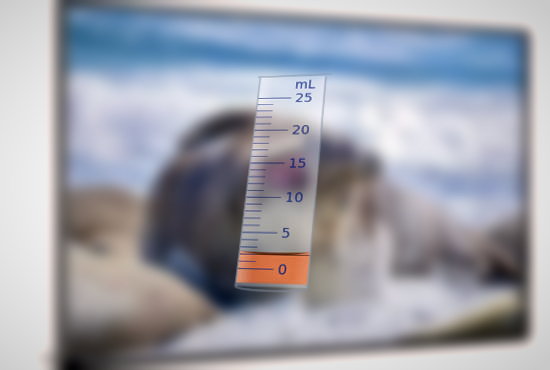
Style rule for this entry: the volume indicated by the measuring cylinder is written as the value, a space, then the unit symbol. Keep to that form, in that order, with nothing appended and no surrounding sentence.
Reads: 2 mL
